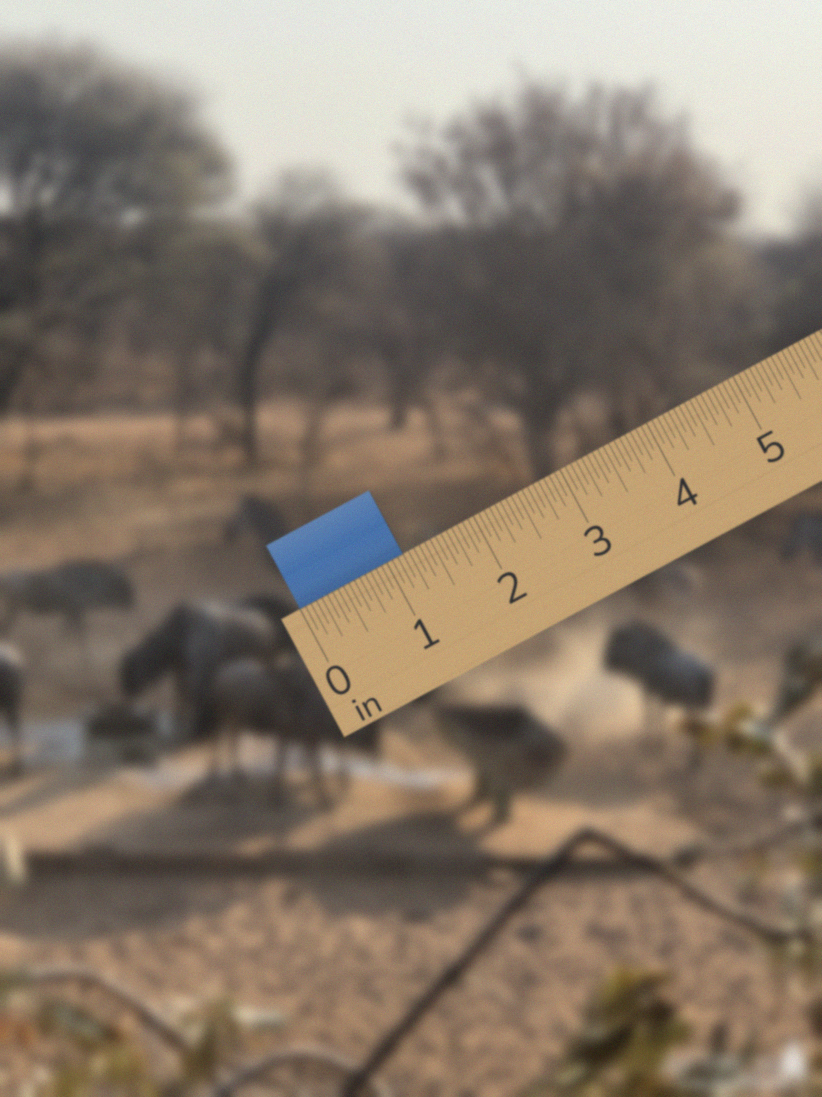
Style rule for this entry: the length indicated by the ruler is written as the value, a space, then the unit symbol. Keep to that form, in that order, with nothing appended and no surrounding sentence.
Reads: 1.1875 in
